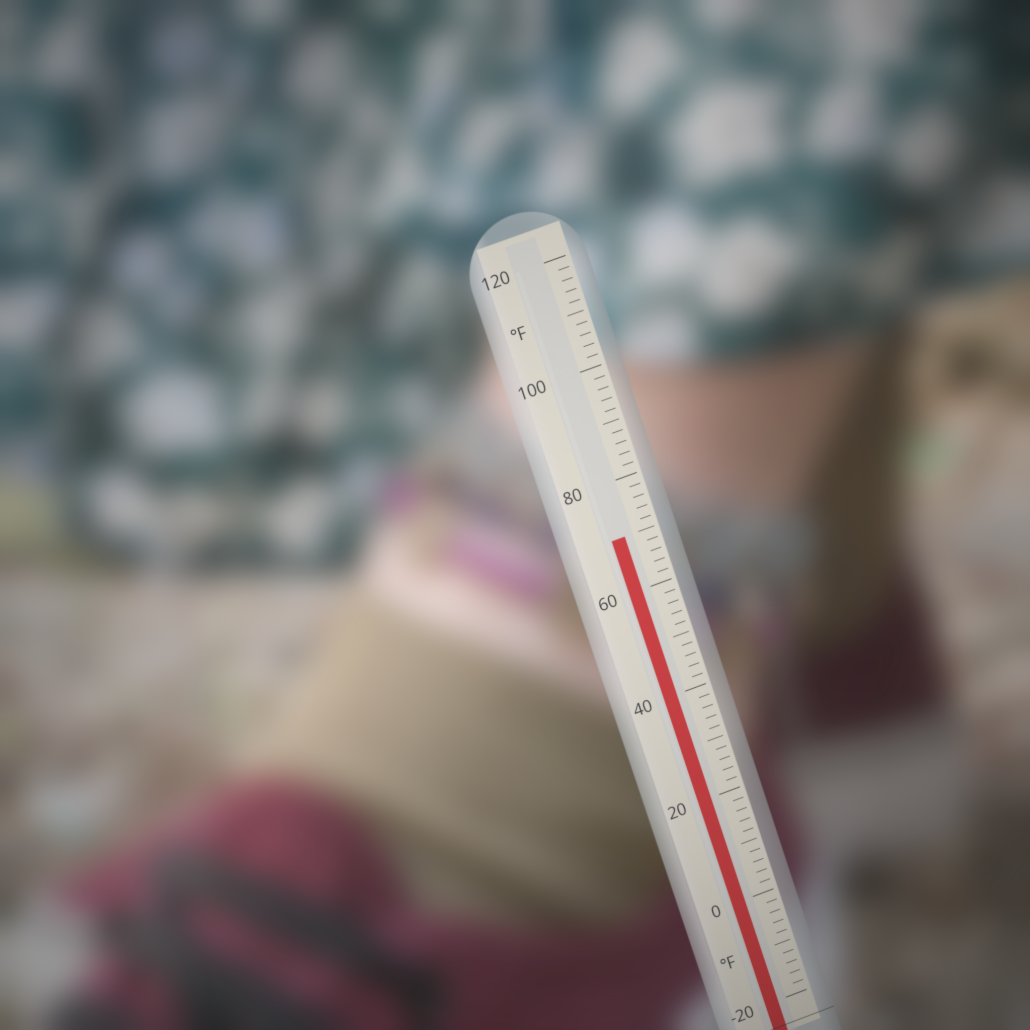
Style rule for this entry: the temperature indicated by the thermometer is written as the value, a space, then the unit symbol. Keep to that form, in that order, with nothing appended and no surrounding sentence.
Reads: 70 °F
